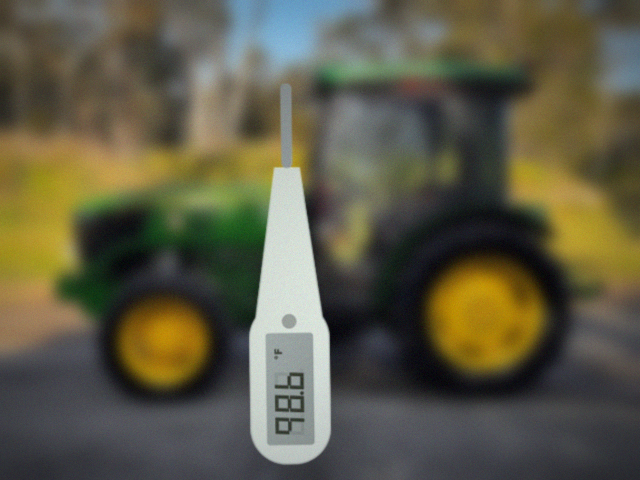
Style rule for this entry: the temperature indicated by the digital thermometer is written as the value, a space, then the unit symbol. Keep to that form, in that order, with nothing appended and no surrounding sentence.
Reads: 98.6 °F
